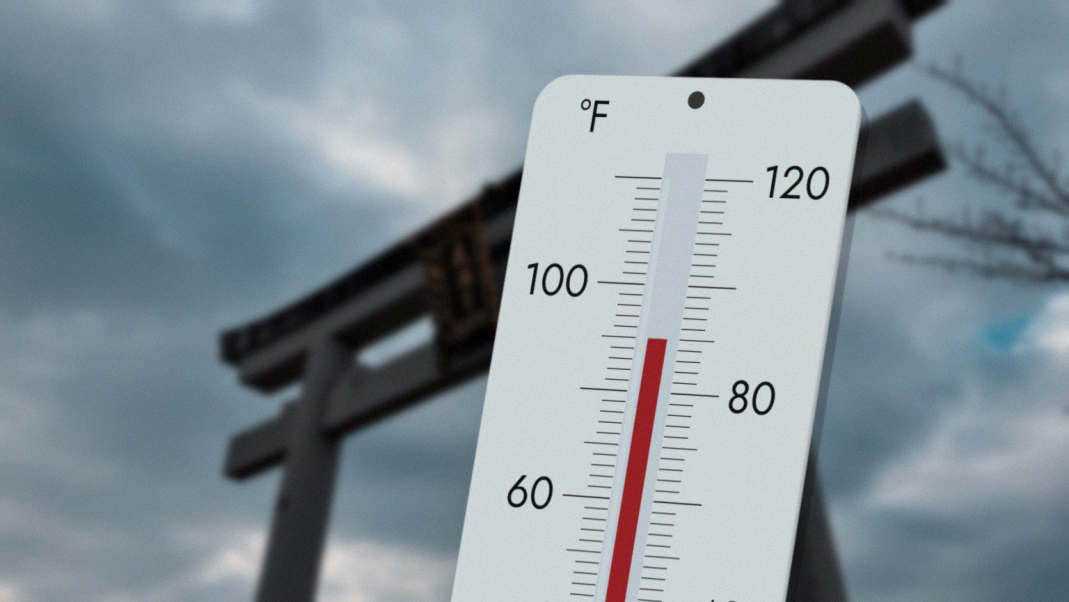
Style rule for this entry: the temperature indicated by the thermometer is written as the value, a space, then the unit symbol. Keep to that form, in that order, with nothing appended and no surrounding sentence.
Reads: 90 °F
